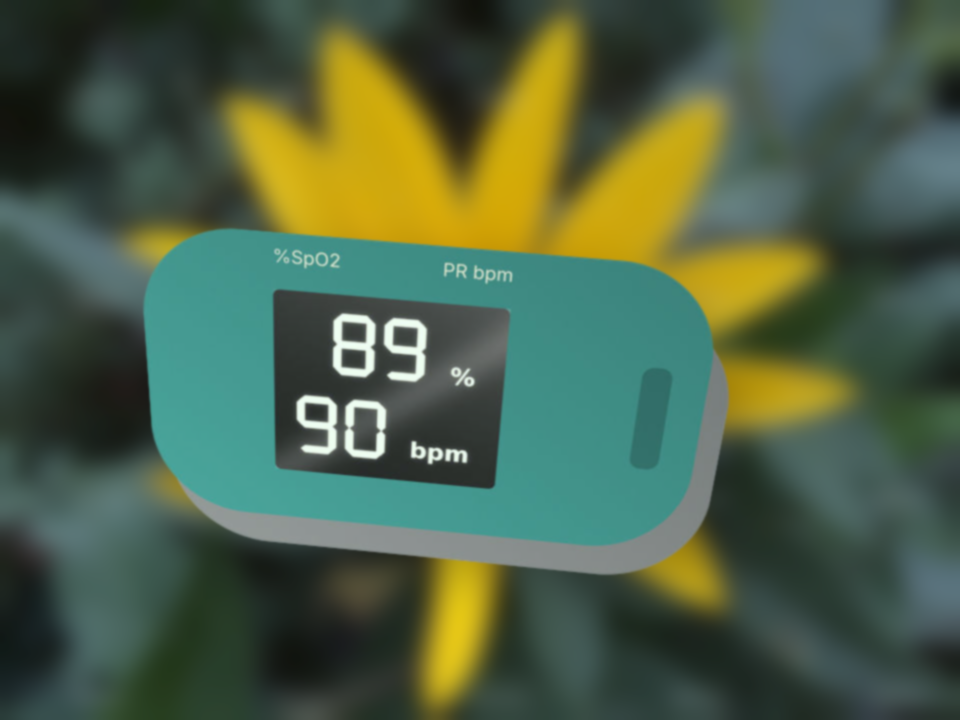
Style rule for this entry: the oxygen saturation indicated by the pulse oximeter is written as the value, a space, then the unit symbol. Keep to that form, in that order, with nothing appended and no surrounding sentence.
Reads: 89 %
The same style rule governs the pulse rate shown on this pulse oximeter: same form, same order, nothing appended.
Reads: 90 bpm
